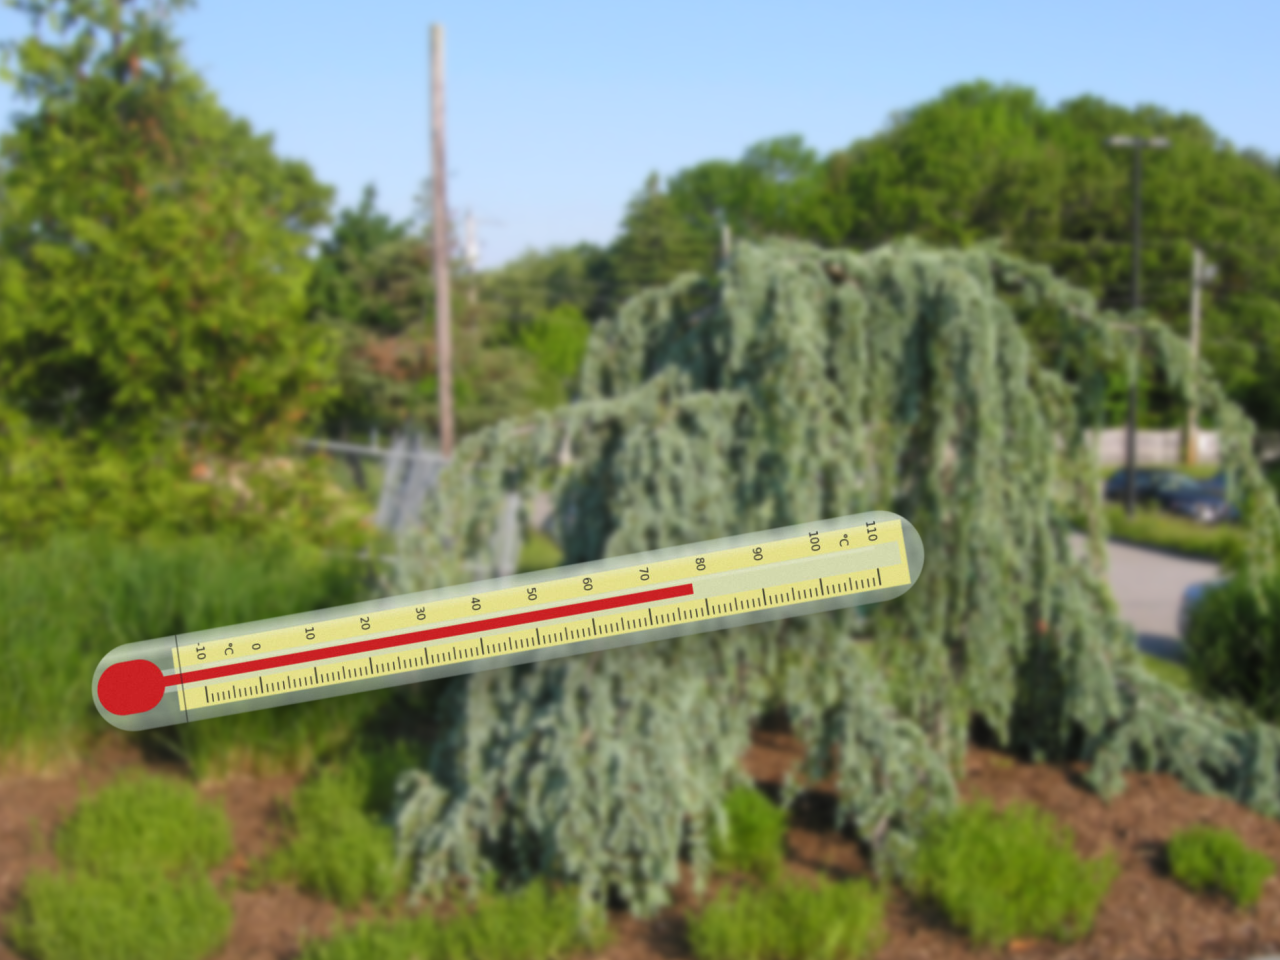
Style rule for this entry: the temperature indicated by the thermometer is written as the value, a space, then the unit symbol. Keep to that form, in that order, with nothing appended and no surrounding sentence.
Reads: 78 °C
